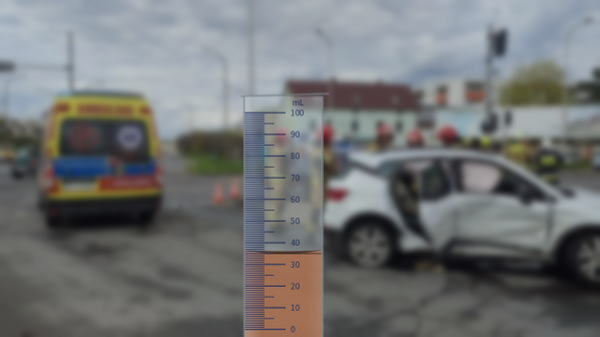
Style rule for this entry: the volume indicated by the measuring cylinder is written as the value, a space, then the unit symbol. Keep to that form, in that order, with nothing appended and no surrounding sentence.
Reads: 35 mL
